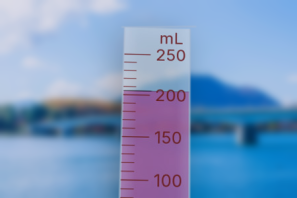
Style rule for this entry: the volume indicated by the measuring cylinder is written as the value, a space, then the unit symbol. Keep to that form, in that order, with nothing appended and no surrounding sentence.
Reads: 205 mL
